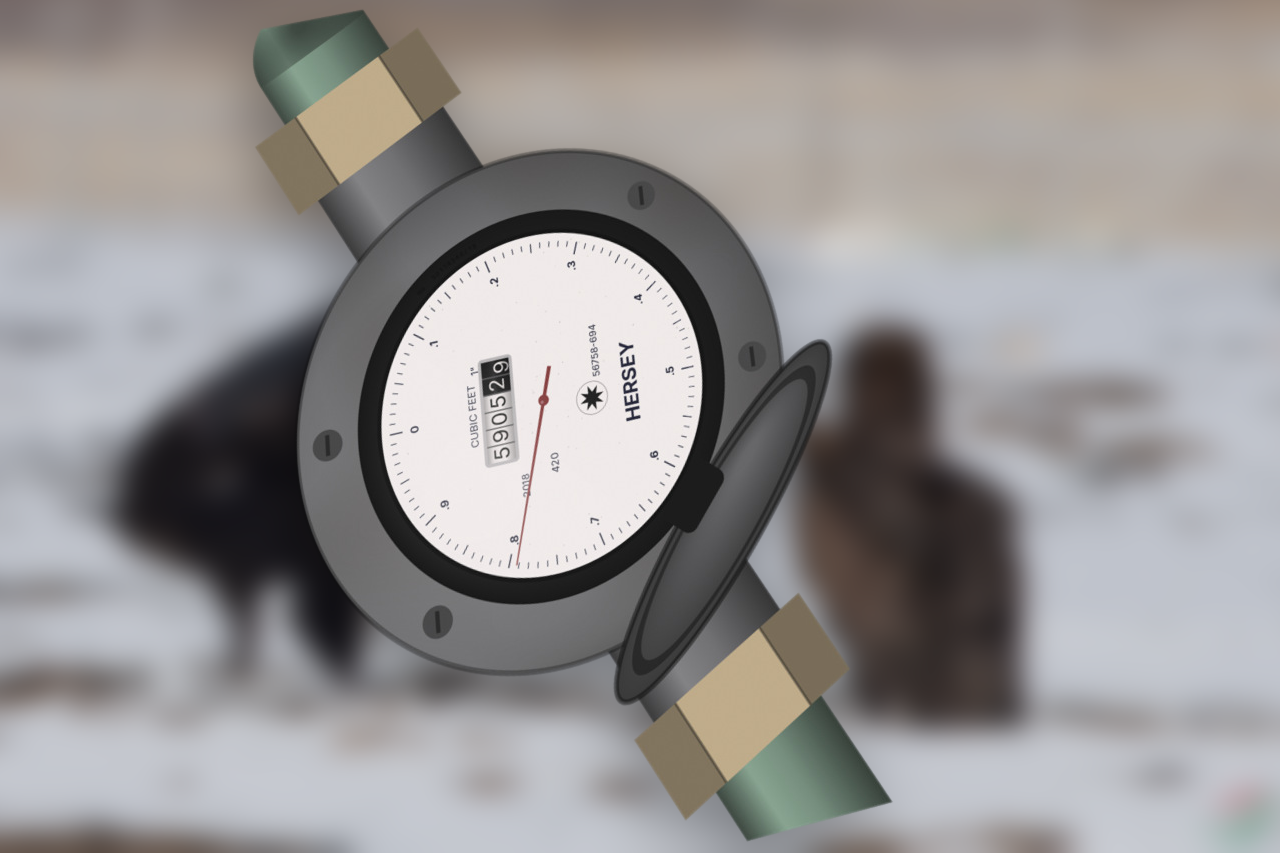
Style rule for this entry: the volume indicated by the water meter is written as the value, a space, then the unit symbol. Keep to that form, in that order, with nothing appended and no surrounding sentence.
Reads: 590528.79 ft³
